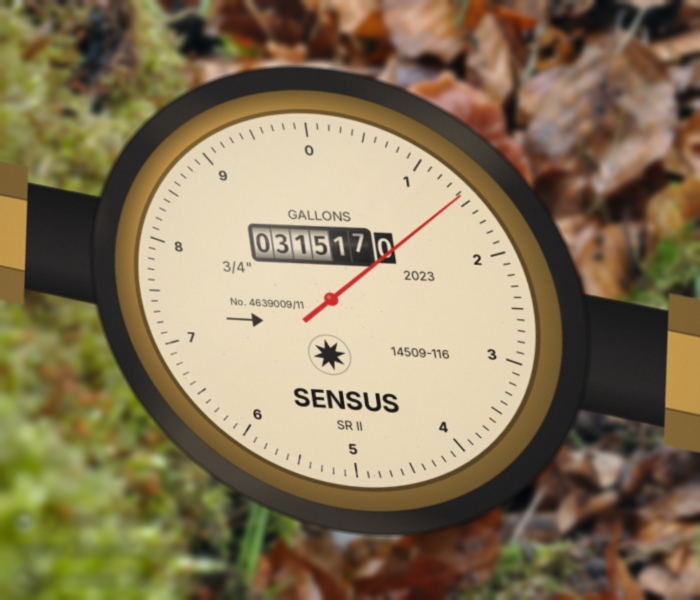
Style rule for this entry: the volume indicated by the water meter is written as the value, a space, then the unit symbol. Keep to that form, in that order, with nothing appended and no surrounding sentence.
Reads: 315171.4 gal
